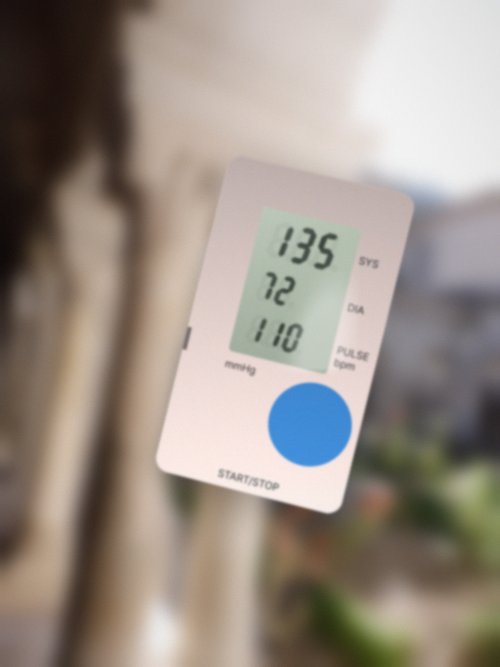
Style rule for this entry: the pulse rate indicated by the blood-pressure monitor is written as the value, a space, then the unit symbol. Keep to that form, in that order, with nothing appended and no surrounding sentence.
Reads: 110 bpm
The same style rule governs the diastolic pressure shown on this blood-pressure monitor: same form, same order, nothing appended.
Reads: 72 mmHg
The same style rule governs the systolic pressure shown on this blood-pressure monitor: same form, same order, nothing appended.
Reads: 135 mmHg
